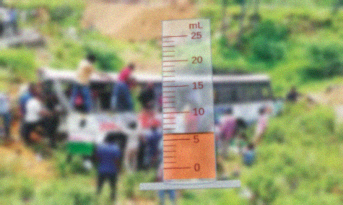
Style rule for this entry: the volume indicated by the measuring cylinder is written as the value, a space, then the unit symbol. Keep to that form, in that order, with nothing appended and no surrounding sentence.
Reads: 6 mL
